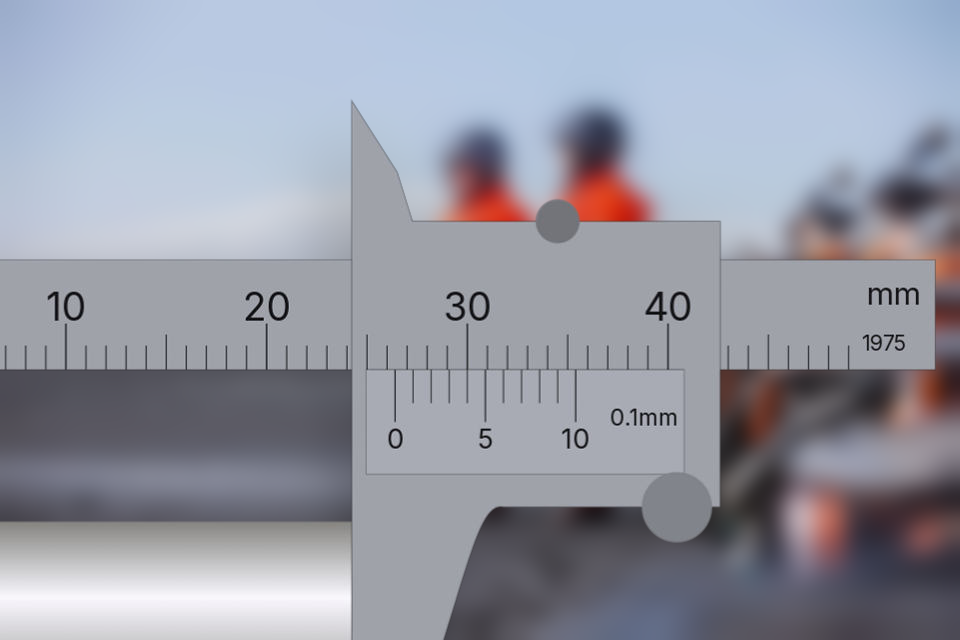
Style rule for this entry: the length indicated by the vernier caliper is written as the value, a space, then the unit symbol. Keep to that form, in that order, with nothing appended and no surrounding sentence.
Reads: 26.4 mm
